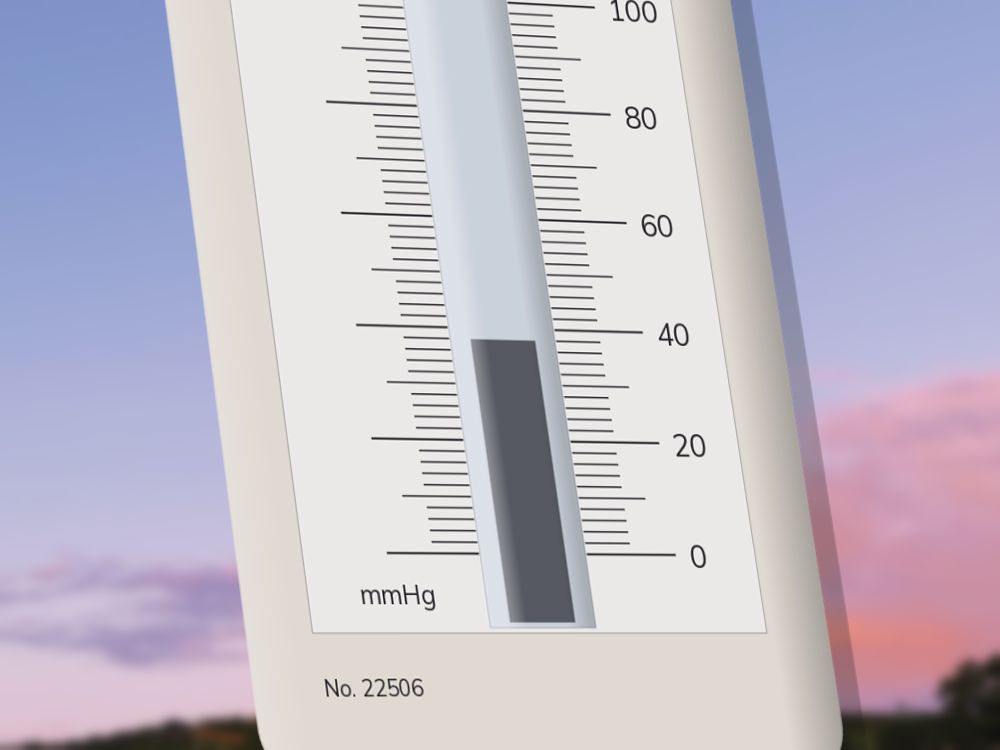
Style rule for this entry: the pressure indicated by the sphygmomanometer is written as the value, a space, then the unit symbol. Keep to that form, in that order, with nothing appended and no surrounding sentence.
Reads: 38 mmHg
